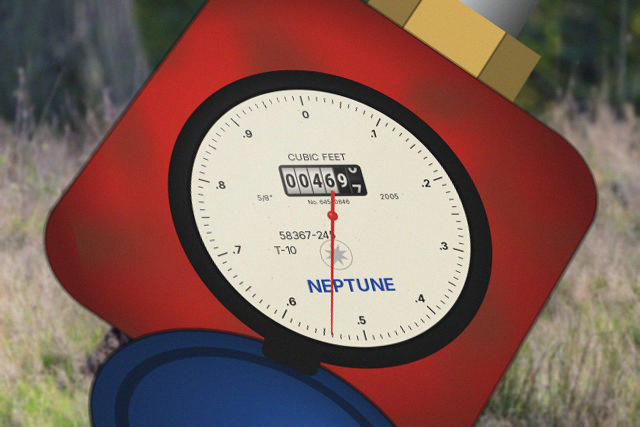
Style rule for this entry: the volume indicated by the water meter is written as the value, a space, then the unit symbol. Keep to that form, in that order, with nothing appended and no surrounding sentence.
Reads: 4696.54 ft³
